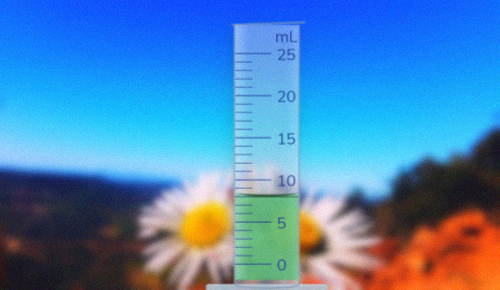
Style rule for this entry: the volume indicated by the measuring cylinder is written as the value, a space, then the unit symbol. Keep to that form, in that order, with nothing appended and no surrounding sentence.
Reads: 8 mL
